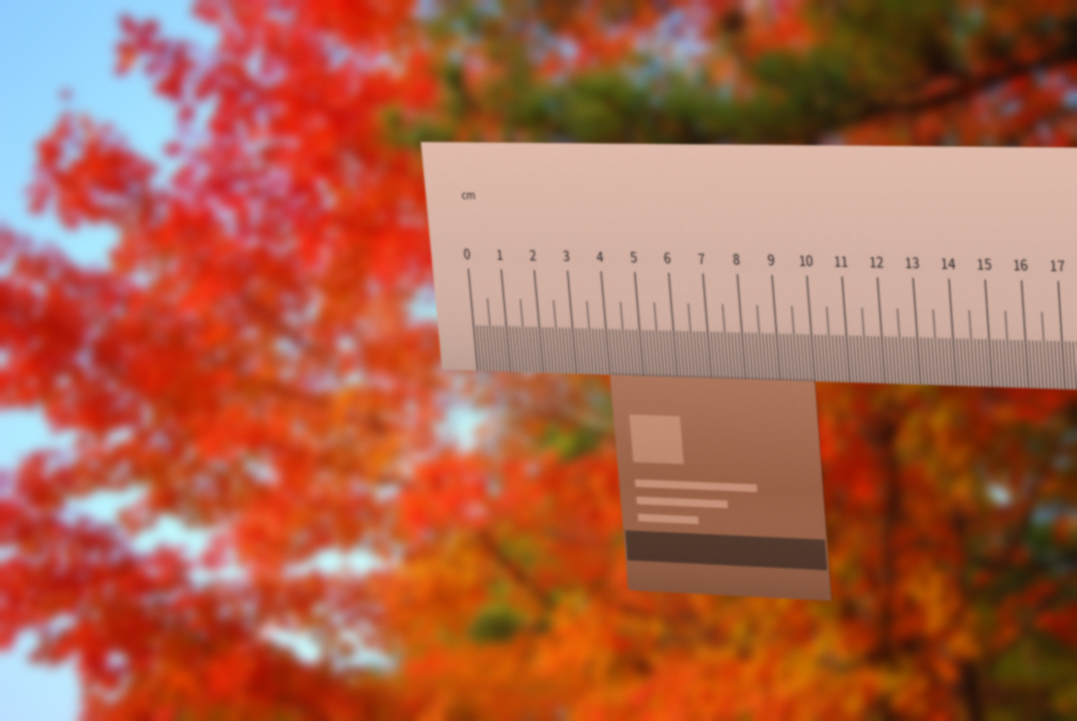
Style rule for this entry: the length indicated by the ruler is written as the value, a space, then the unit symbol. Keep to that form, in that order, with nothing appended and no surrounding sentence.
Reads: 6 cm
